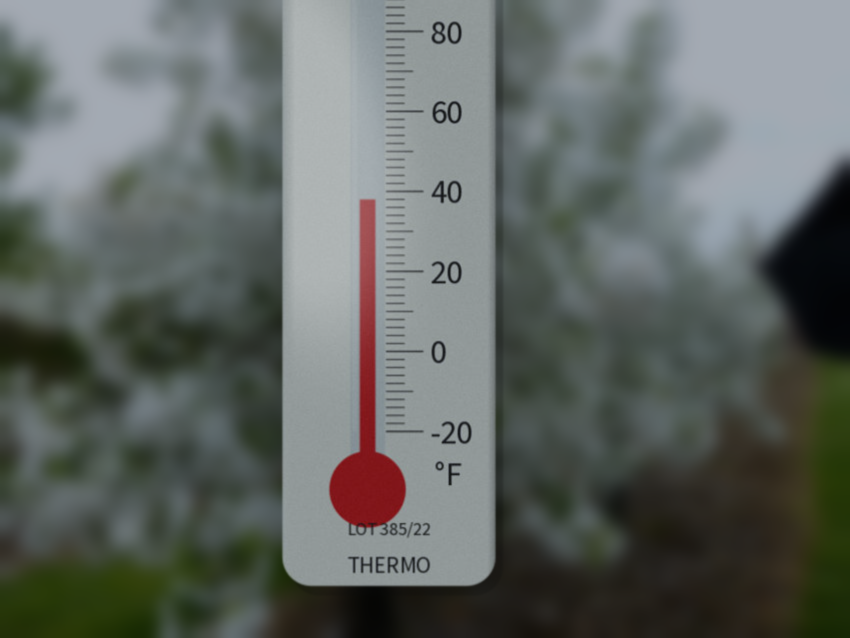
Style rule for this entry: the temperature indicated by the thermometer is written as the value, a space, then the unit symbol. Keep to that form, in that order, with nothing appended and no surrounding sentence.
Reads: 38 °F
